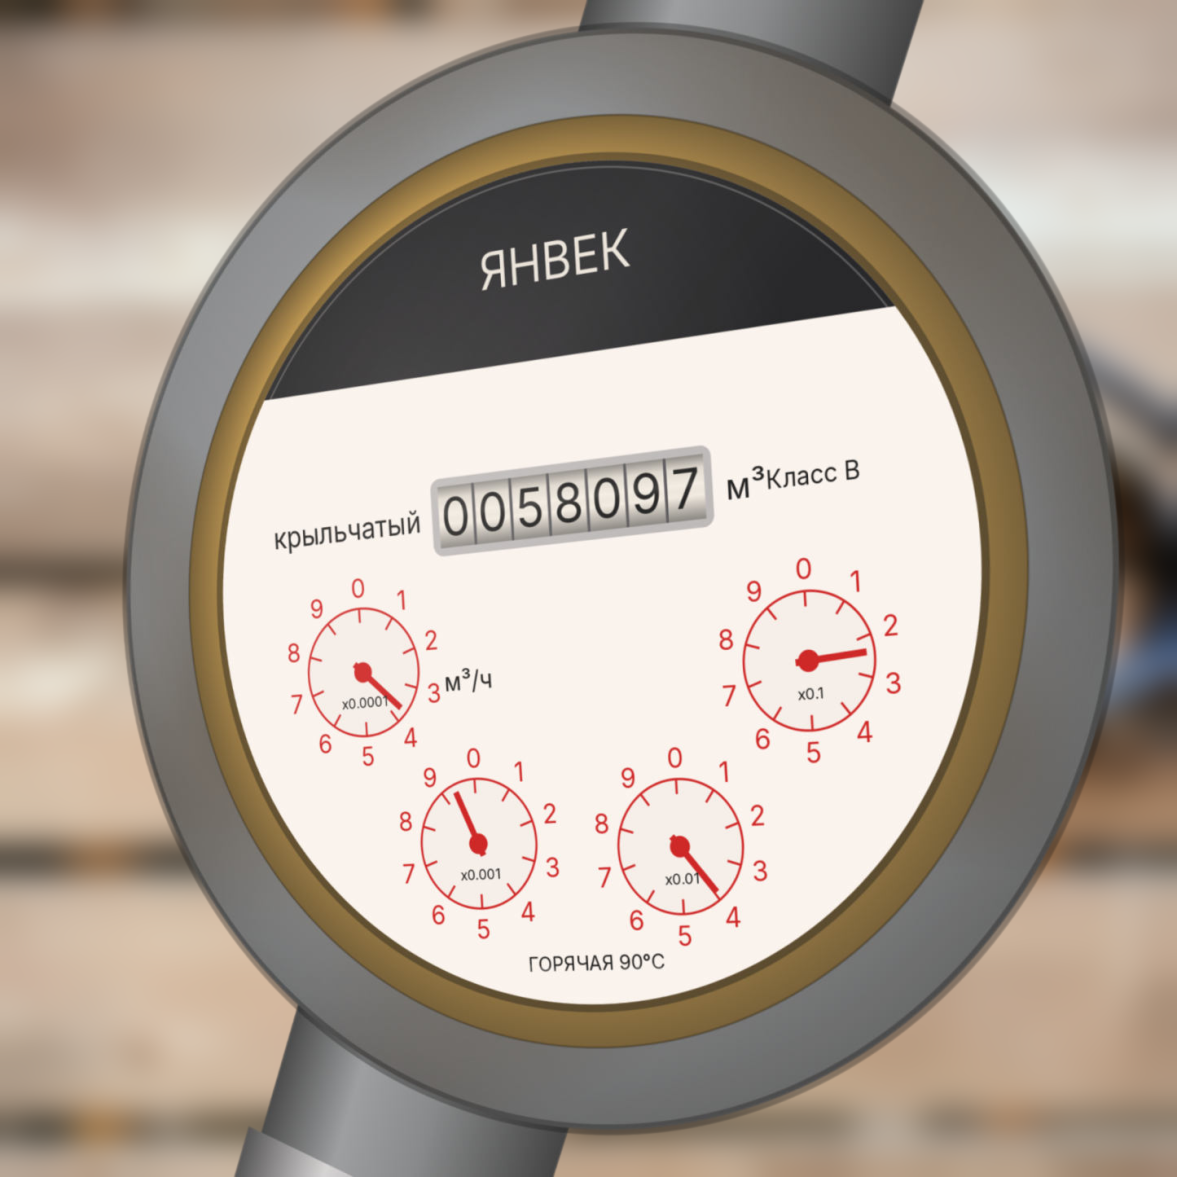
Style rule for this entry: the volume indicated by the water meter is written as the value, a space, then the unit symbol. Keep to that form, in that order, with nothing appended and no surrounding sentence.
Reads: 58097.2393 m³
